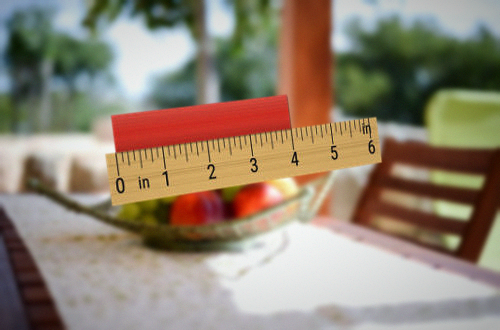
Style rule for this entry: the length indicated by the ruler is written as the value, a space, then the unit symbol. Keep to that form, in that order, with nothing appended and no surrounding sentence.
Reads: 4 in
